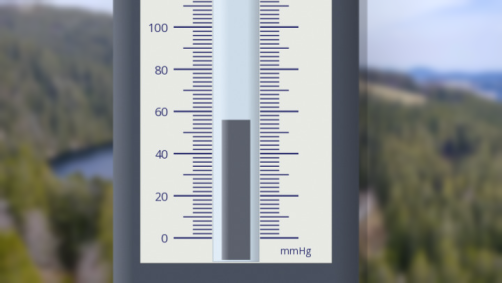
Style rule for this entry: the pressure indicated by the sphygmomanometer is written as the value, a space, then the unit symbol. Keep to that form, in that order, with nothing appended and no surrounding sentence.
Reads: 56 mmHg
